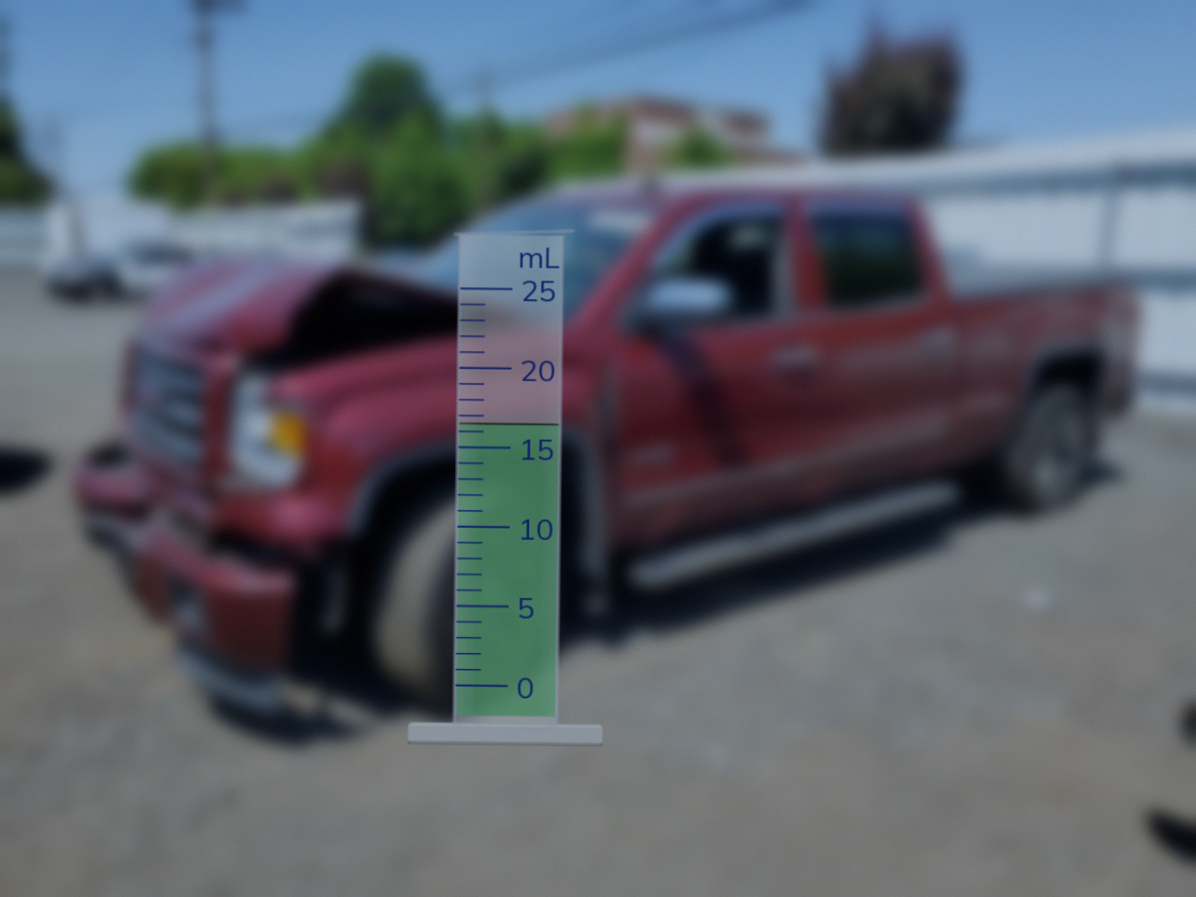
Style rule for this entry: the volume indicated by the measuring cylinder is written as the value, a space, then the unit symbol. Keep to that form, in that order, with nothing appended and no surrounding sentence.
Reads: 16.5 mL
